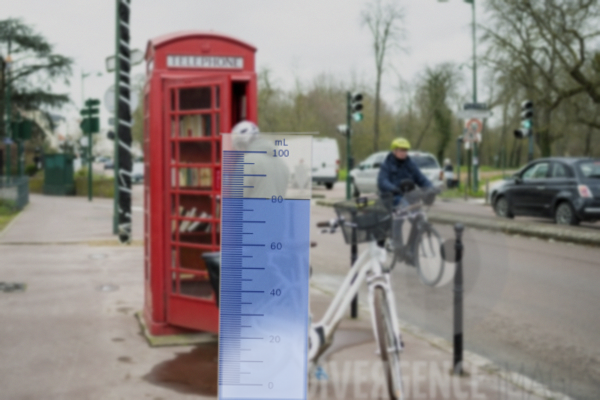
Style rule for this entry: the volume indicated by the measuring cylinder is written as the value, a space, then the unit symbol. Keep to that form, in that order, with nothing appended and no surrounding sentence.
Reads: 80 mL
